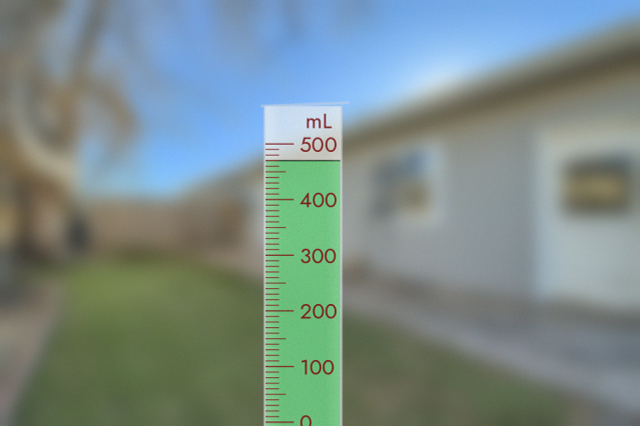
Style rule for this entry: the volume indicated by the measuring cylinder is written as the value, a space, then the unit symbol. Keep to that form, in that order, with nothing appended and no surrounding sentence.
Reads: 470 mL
